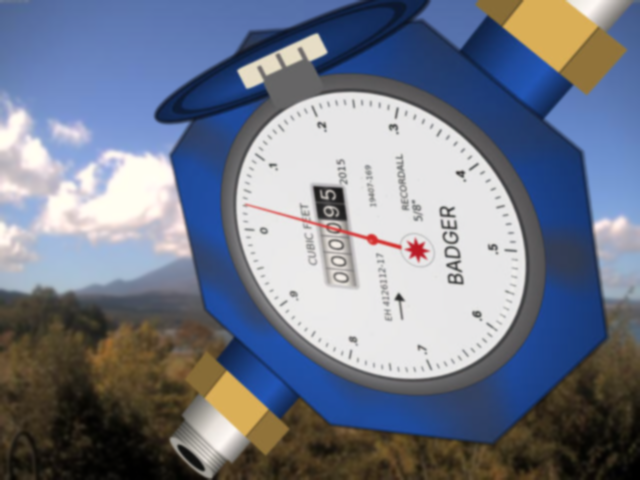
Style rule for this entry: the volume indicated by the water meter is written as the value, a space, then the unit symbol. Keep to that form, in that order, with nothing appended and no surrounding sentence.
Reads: 95.03 ft³
